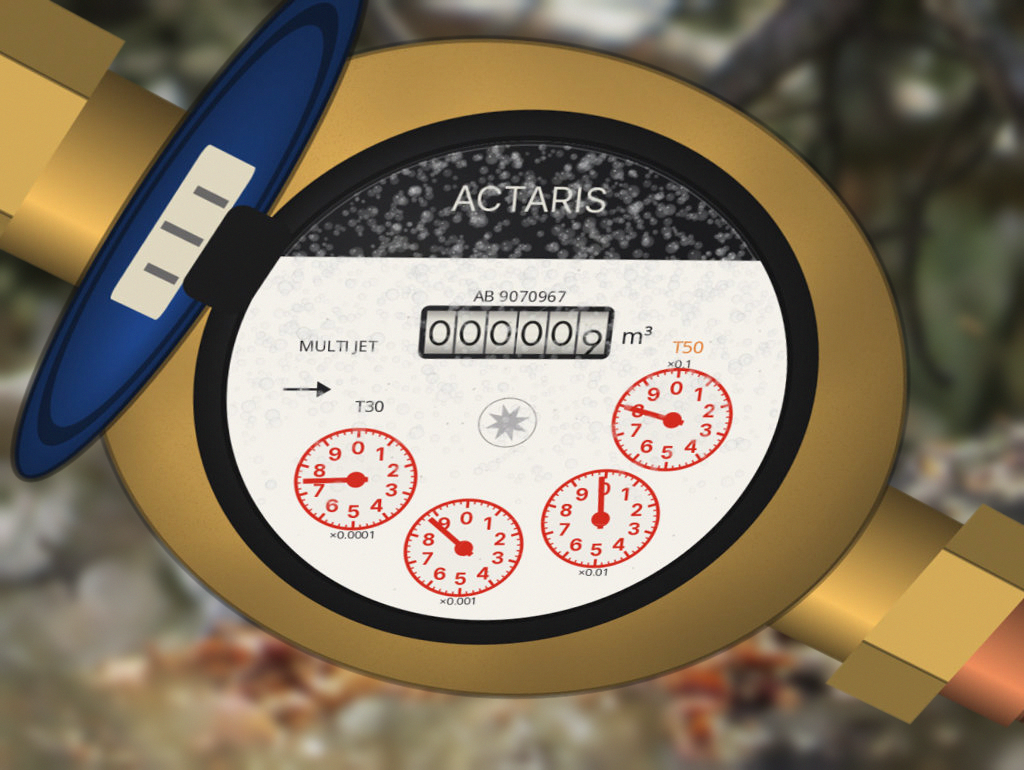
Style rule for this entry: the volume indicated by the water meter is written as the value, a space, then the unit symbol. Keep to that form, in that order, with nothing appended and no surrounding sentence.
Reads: 8.7987 m³
